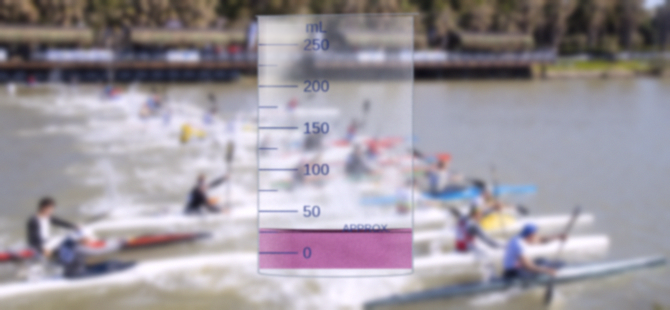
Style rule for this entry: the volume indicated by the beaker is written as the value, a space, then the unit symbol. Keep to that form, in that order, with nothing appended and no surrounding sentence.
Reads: 25 mL
